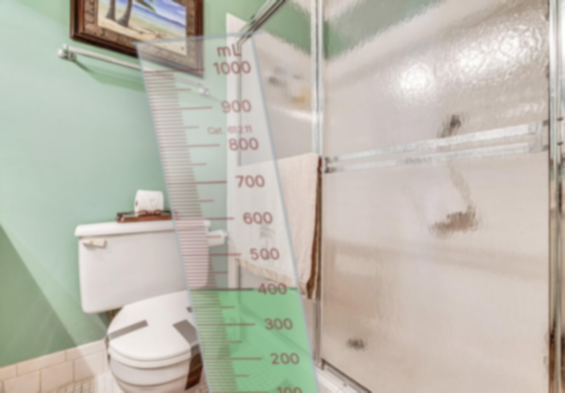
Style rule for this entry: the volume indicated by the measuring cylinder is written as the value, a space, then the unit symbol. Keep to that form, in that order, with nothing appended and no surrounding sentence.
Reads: 400 mL
